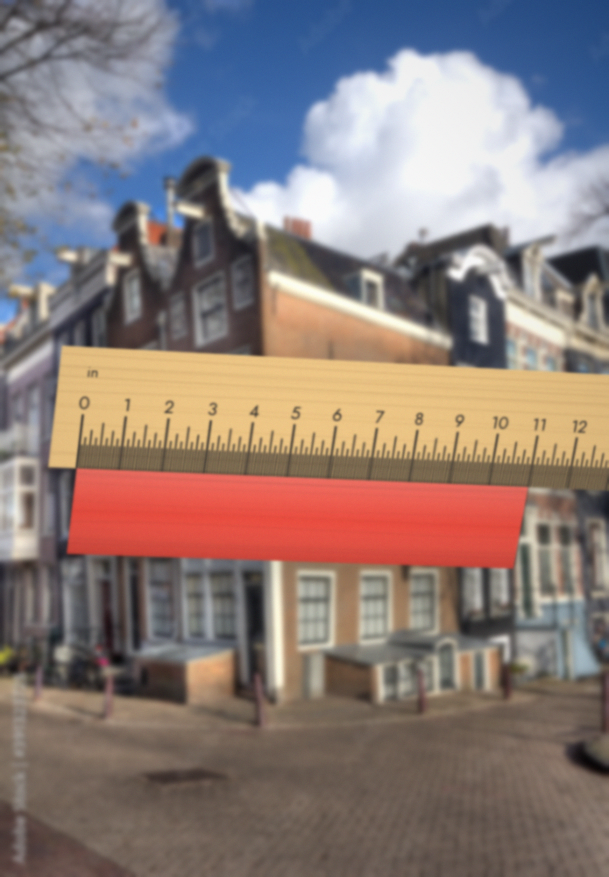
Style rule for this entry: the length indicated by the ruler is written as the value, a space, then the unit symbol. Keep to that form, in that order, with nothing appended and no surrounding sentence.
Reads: 11 in
